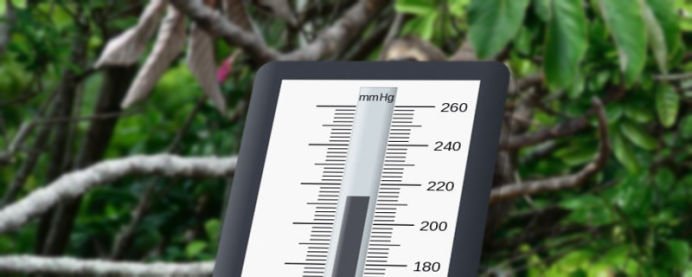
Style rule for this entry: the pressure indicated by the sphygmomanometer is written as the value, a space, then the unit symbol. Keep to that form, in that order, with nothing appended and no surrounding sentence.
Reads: 214 mmHg
